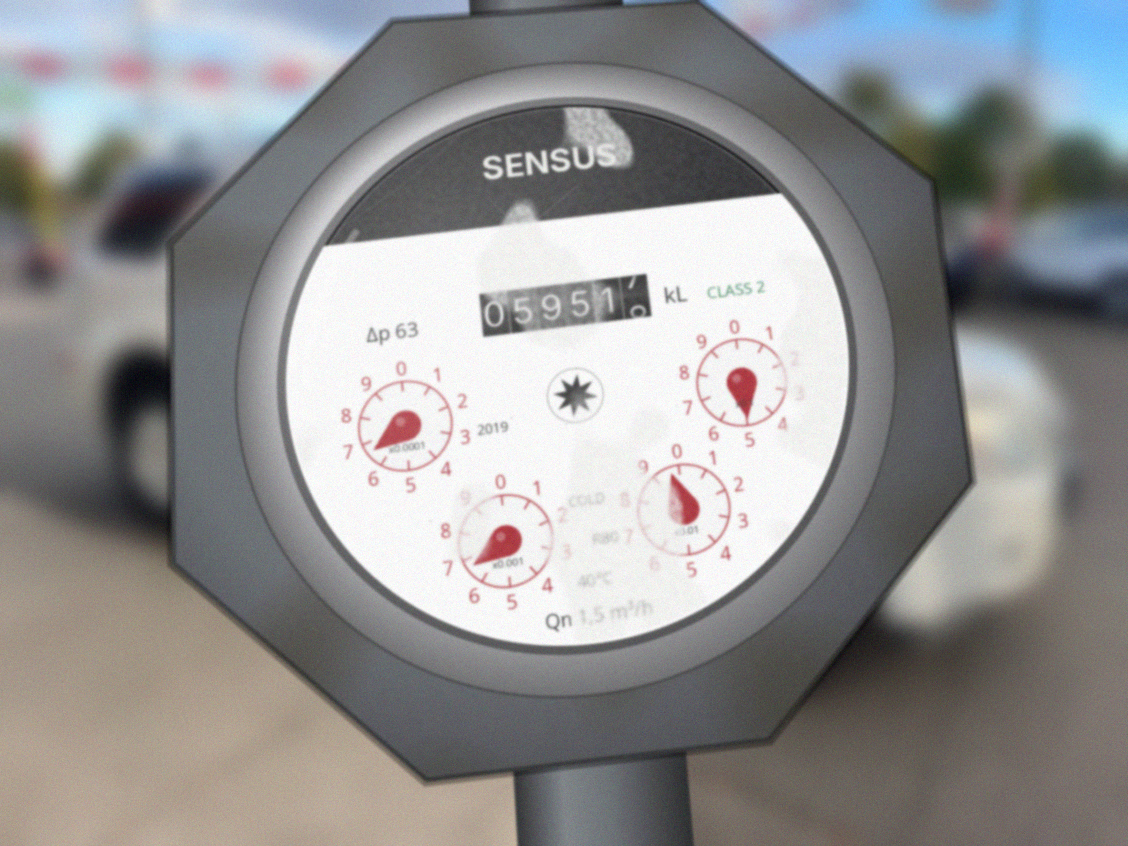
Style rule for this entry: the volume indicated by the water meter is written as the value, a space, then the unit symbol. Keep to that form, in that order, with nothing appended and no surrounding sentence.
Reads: 59517.4966 kL
